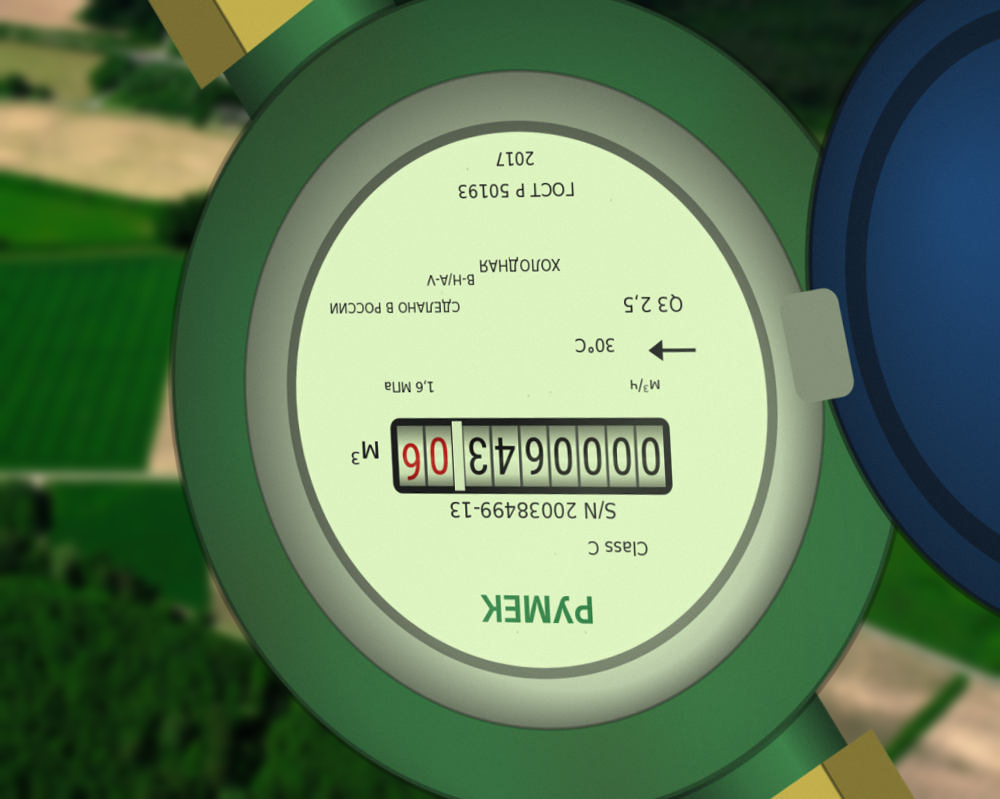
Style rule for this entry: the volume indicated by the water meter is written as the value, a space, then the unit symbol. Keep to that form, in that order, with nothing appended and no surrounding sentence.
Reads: 643.06 m³
